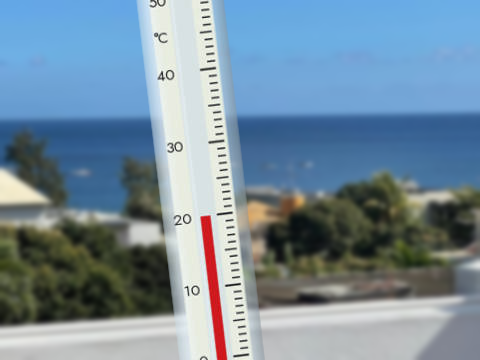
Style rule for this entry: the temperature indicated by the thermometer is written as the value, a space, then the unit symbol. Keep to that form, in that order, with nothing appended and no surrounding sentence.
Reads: 20 °C
